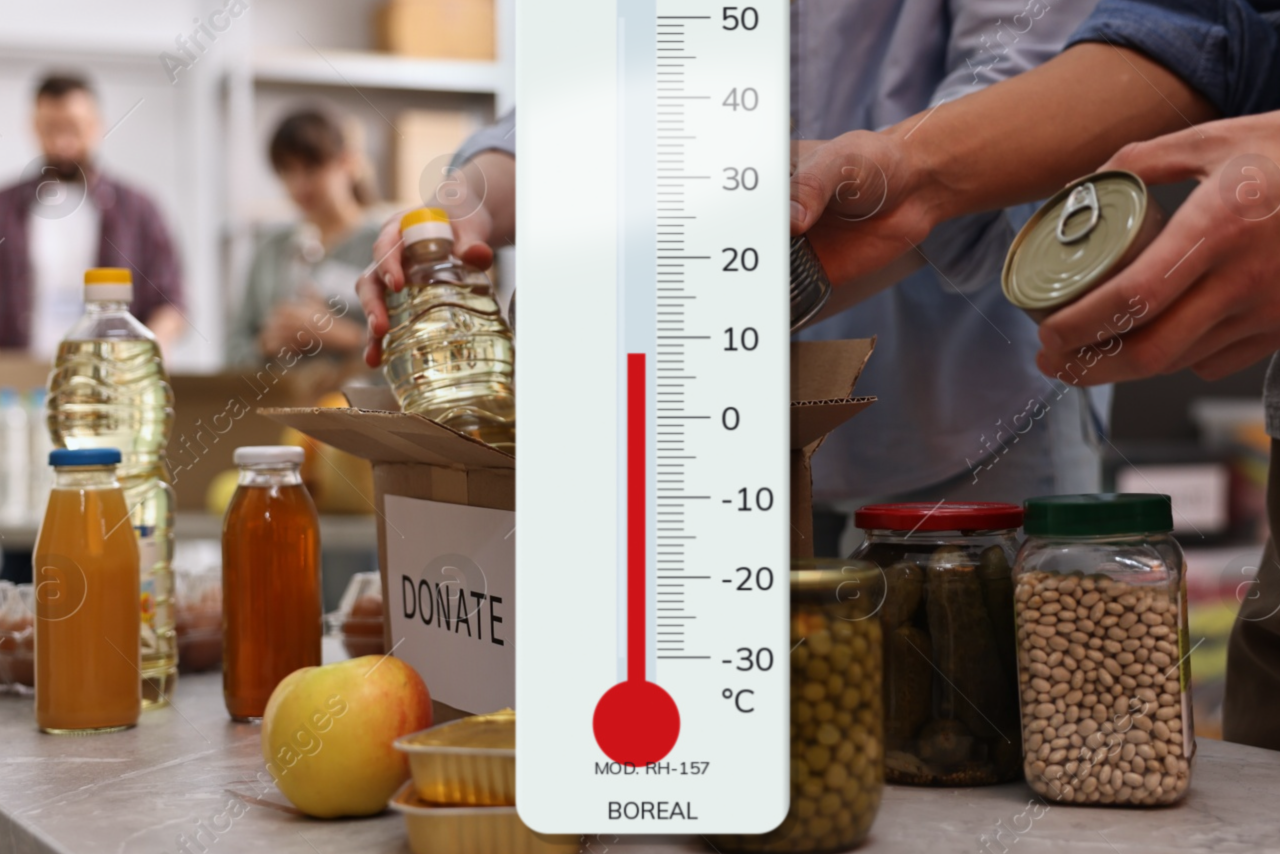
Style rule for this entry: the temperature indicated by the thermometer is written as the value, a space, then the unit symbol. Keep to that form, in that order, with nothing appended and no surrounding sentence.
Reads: 8 °C
